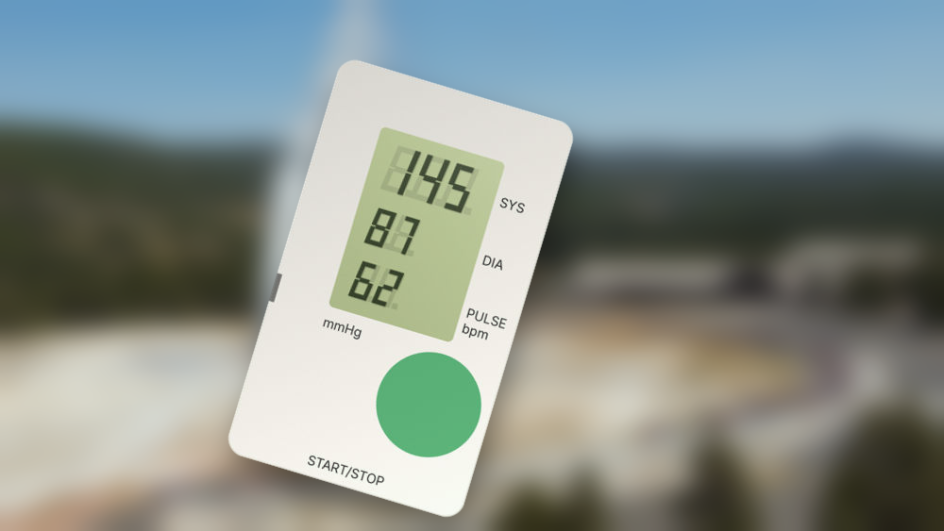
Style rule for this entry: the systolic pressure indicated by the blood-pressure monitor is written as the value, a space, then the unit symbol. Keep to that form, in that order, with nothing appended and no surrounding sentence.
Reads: 145 mmHg
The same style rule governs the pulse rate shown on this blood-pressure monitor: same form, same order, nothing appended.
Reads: 62 bpm
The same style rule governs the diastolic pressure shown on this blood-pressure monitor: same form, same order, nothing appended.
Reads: 87 mmHg
